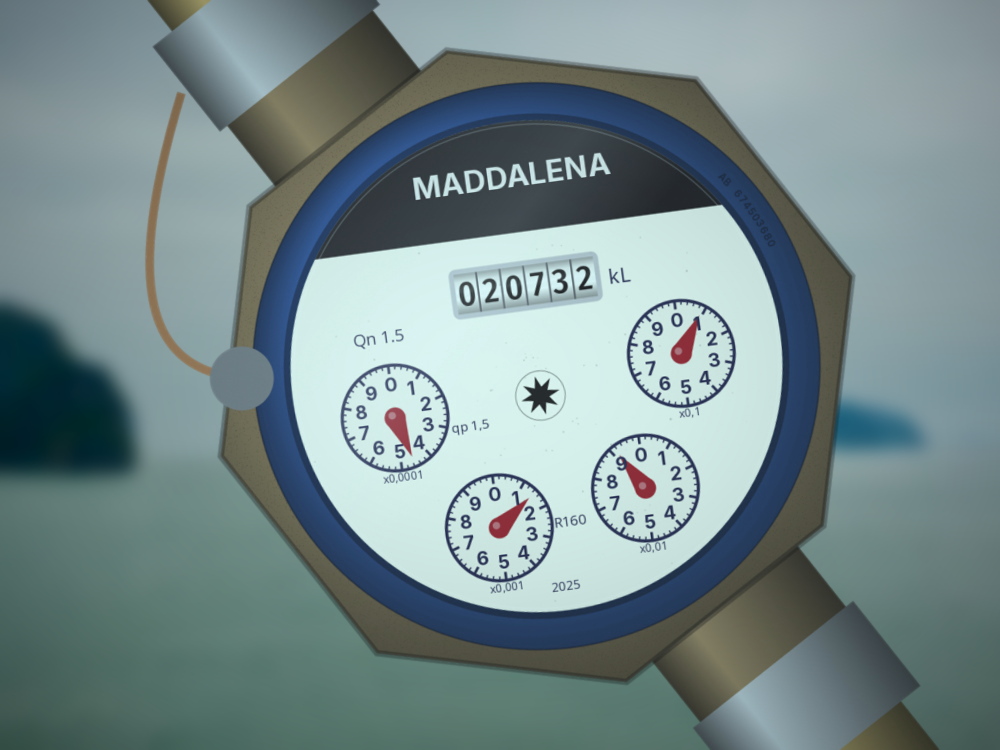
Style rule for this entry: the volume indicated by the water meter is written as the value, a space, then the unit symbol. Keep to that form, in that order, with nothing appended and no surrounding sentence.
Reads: 20732.0914 kL
